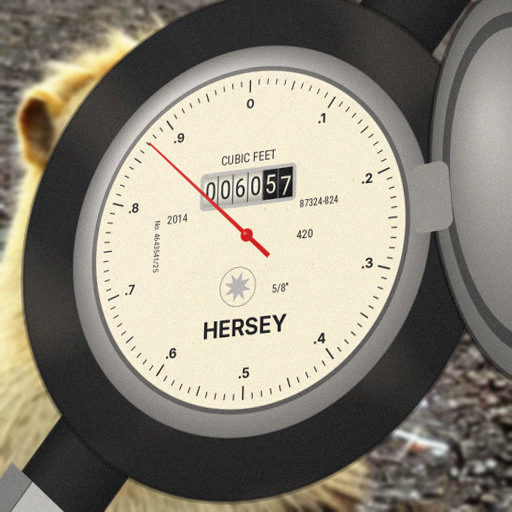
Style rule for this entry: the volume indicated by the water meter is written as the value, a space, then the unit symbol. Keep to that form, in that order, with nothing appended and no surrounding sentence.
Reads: 6056.87 ft³
